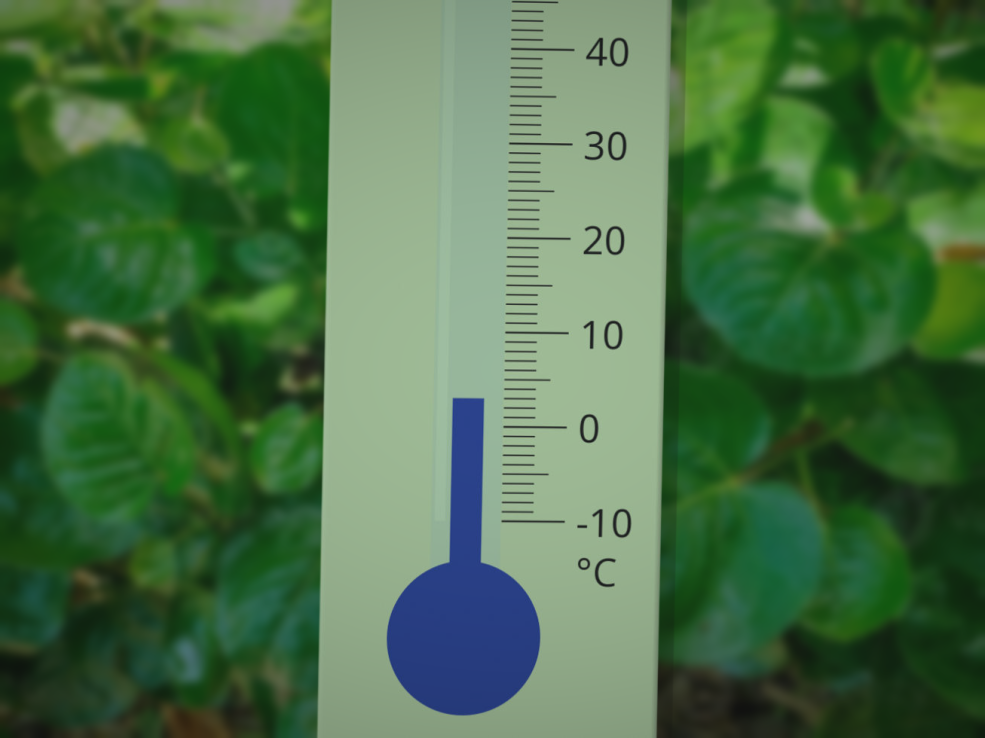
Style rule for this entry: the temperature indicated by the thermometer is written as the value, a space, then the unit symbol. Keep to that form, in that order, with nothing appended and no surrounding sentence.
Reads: 3 °C
